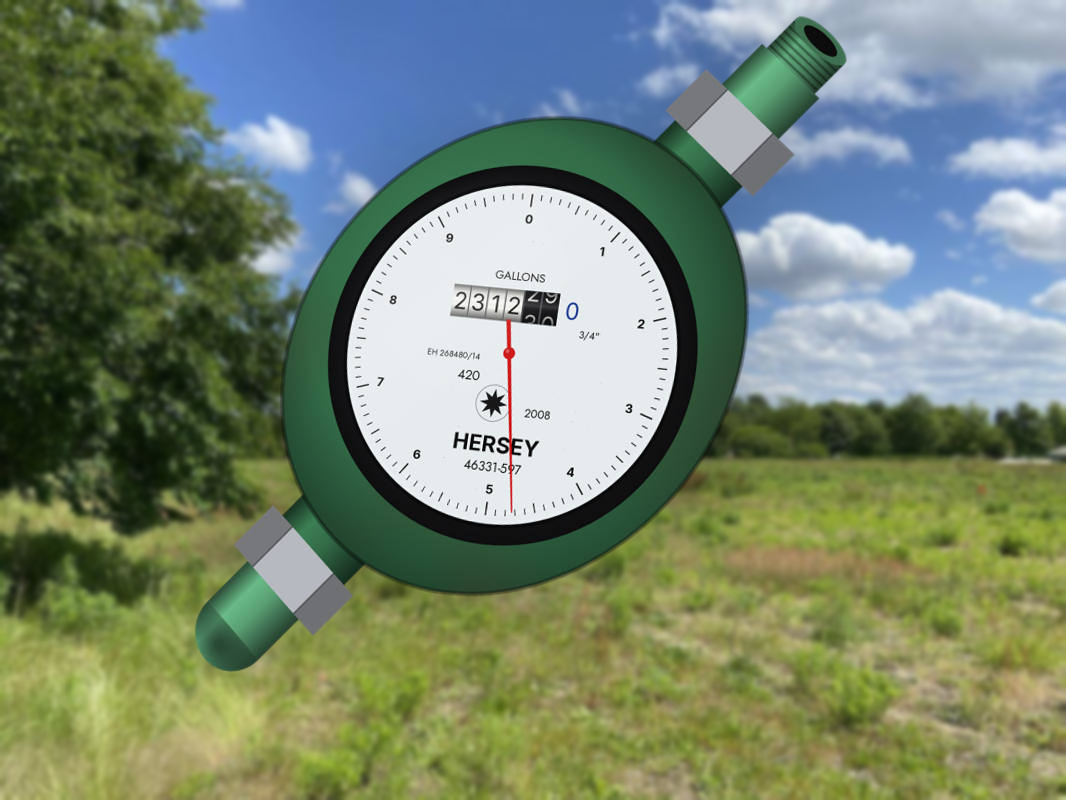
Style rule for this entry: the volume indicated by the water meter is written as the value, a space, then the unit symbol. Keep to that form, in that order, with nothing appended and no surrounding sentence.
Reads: 2312294.7 gal
